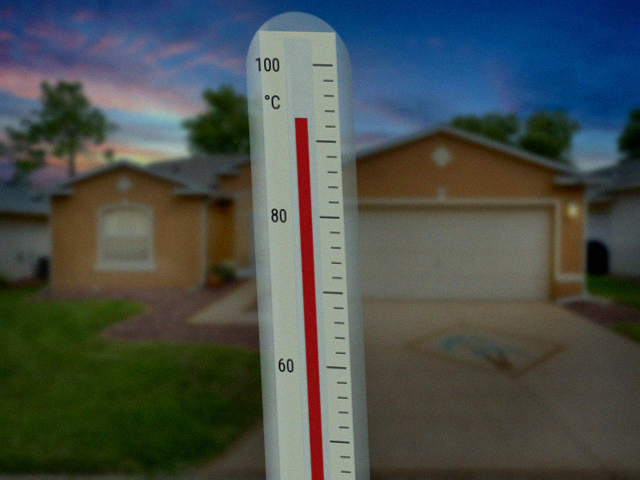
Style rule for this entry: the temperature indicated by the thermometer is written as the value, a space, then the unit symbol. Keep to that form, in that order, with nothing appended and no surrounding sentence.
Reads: 93 °C
